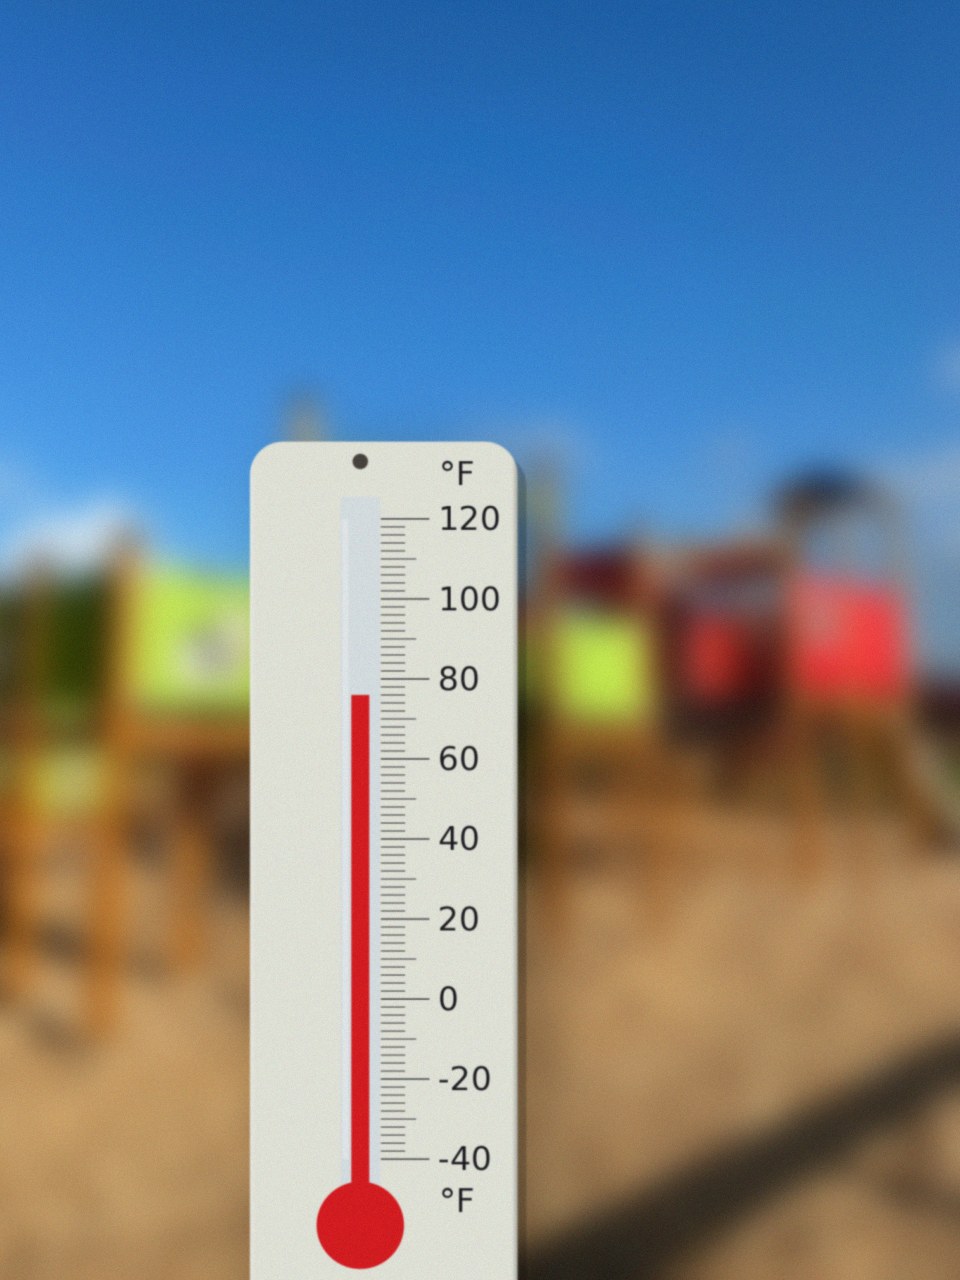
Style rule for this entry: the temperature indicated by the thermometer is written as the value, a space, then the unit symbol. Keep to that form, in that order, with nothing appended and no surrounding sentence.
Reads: 76 °F
